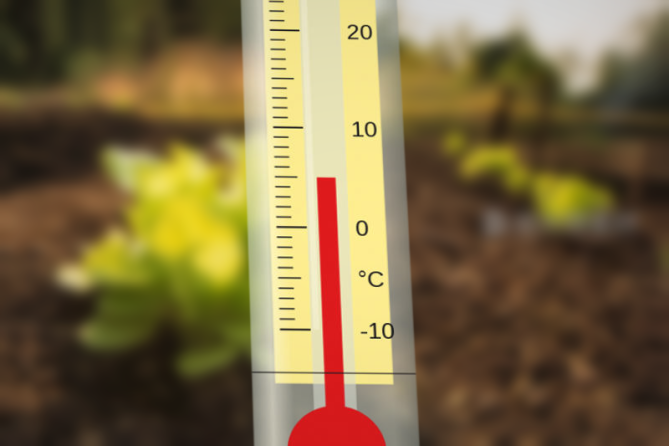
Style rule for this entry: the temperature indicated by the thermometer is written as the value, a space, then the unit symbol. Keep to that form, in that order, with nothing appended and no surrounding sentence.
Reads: 5 °C
